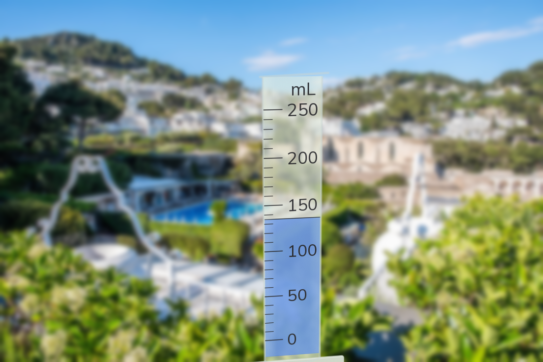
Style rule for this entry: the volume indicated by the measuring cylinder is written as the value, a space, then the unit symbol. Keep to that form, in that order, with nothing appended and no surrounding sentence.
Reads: 135 mL
